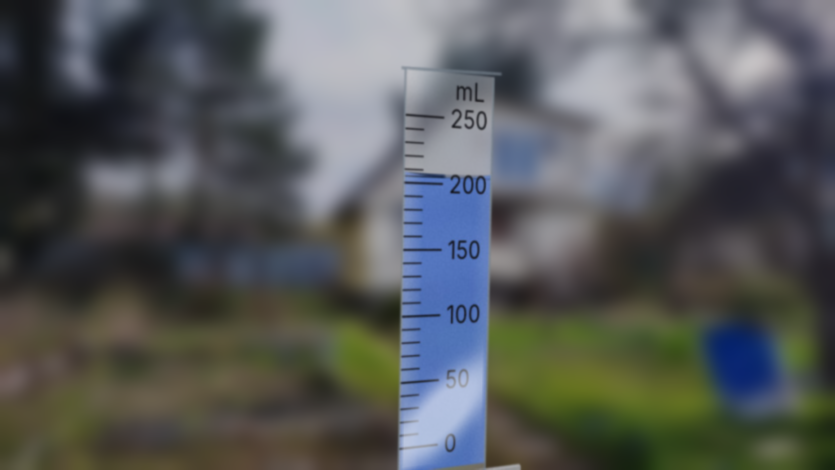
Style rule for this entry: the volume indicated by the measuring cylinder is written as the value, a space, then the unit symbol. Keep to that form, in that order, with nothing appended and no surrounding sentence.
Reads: 205 mL
